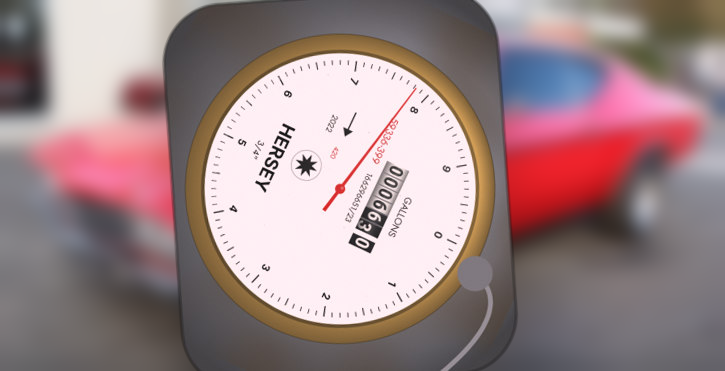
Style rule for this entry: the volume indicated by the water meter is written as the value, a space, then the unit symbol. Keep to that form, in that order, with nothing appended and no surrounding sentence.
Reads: 6627.8 gal
